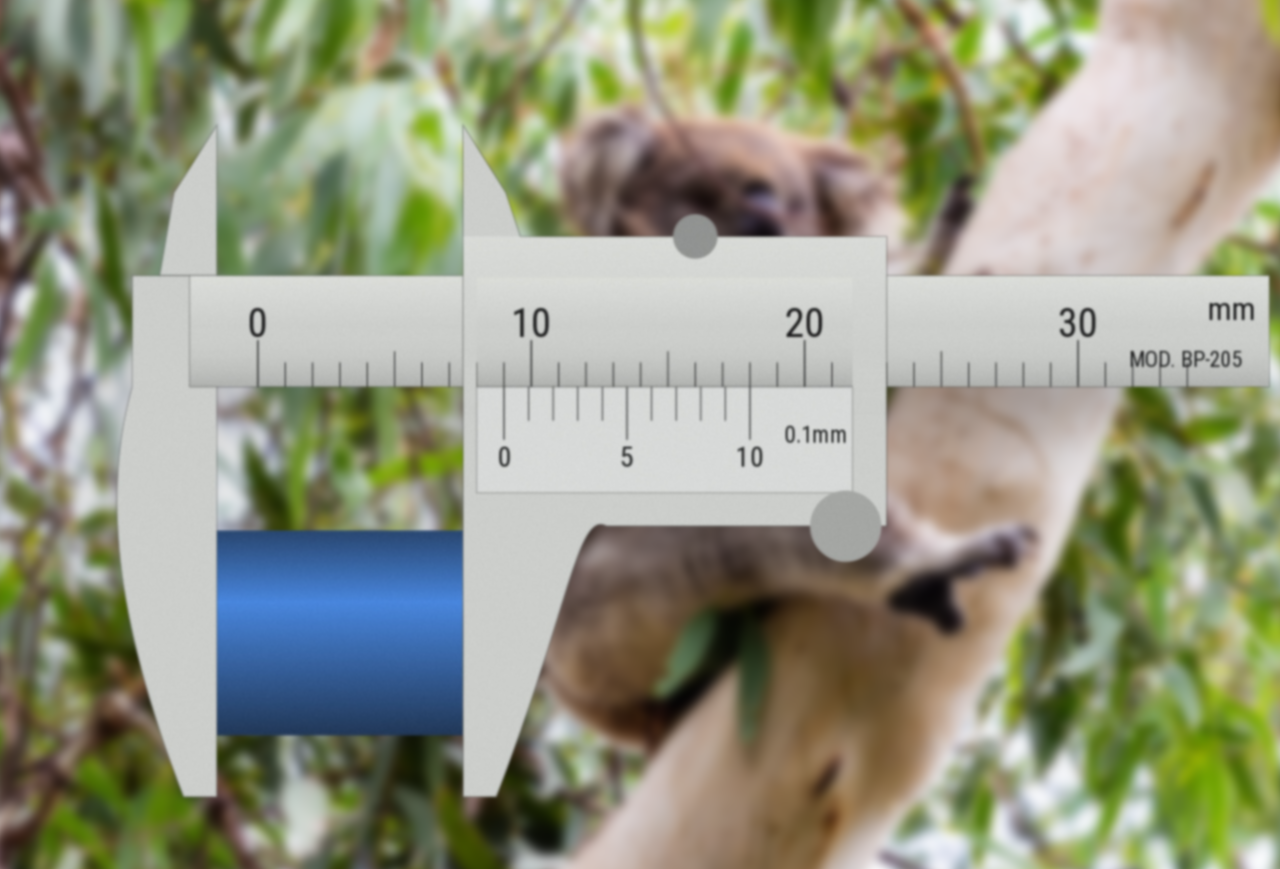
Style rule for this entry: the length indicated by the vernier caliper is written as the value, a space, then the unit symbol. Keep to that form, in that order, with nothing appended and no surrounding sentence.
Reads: 9.0 mm
